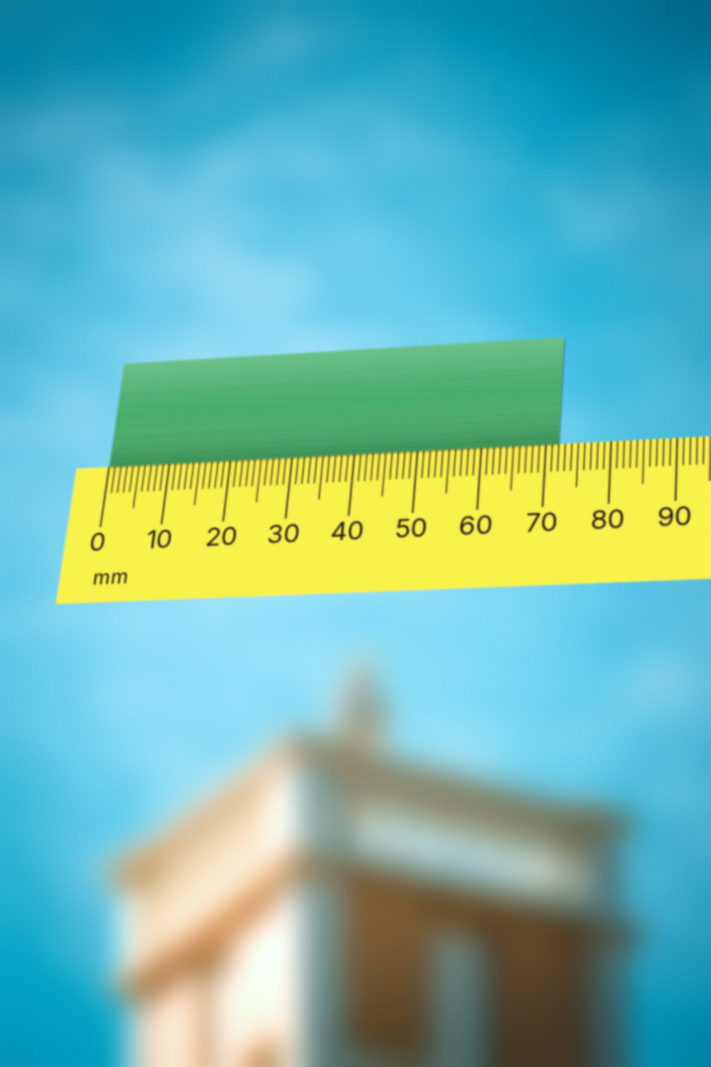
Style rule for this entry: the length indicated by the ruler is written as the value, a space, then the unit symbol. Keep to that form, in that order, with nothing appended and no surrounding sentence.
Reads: 72 mm
